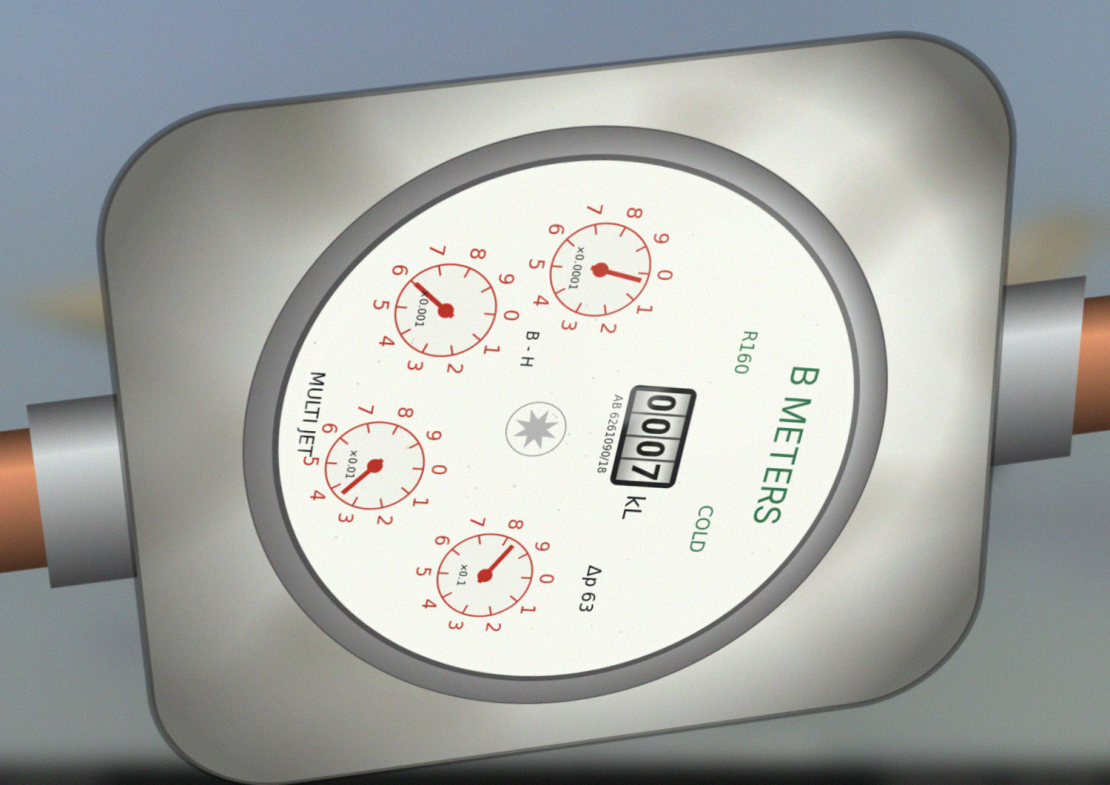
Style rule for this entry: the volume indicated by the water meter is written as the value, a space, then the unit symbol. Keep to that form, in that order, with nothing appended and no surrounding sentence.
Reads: 7.8360 kL
